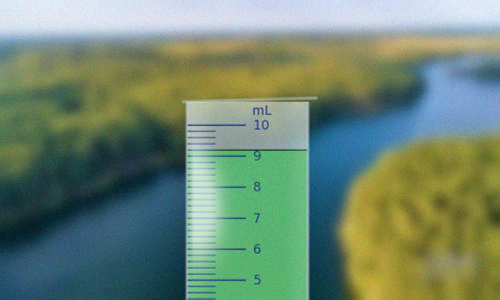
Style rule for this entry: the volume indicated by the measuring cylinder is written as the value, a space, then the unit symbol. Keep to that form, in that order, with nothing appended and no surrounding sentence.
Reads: 9.2 mL
